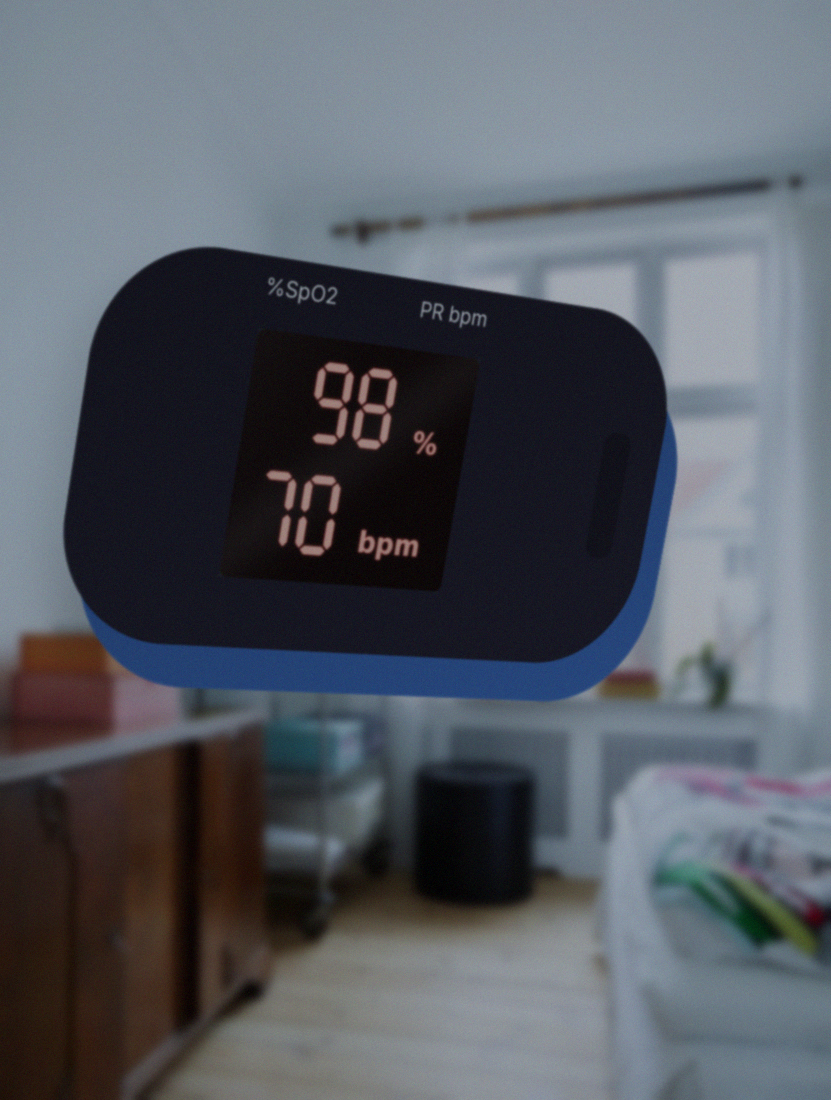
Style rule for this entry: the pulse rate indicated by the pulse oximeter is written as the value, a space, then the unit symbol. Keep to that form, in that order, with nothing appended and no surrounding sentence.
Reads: 70 bpm
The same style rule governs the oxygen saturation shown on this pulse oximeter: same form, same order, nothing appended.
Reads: 98 %
